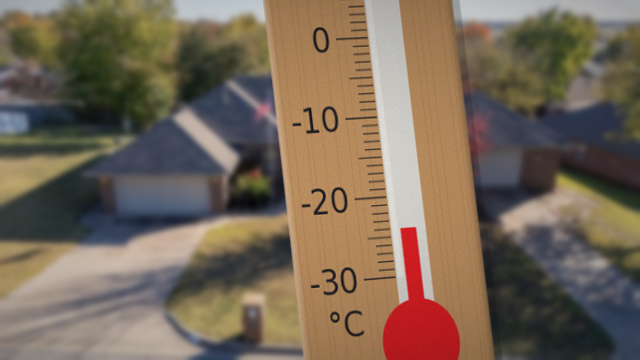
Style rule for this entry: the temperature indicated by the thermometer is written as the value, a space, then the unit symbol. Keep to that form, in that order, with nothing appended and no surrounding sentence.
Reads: -24 °C
